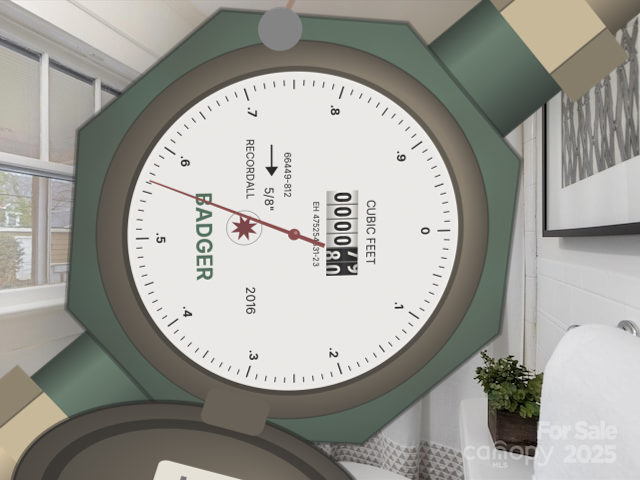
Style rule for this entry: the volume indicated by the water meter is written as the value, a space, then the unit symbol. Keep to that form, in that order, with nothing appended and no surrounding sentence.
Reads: 79.56 ft³
